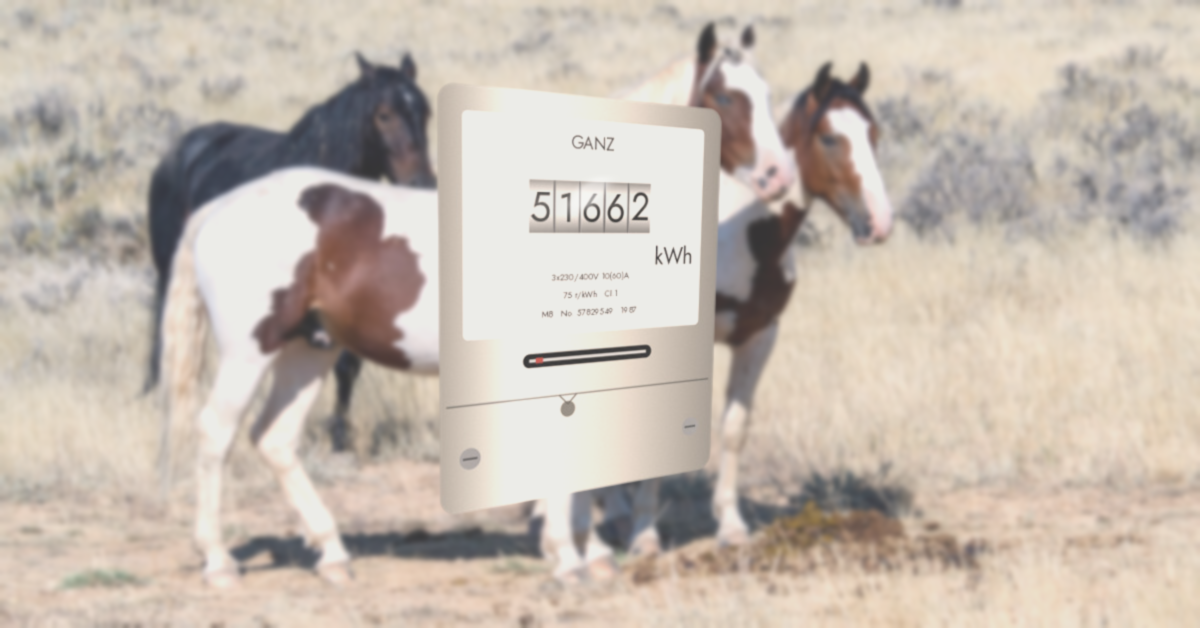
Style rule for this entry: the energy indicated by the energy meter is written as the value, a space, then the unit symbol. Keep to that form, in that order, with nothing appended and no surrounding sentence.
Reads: 51662 kWh
